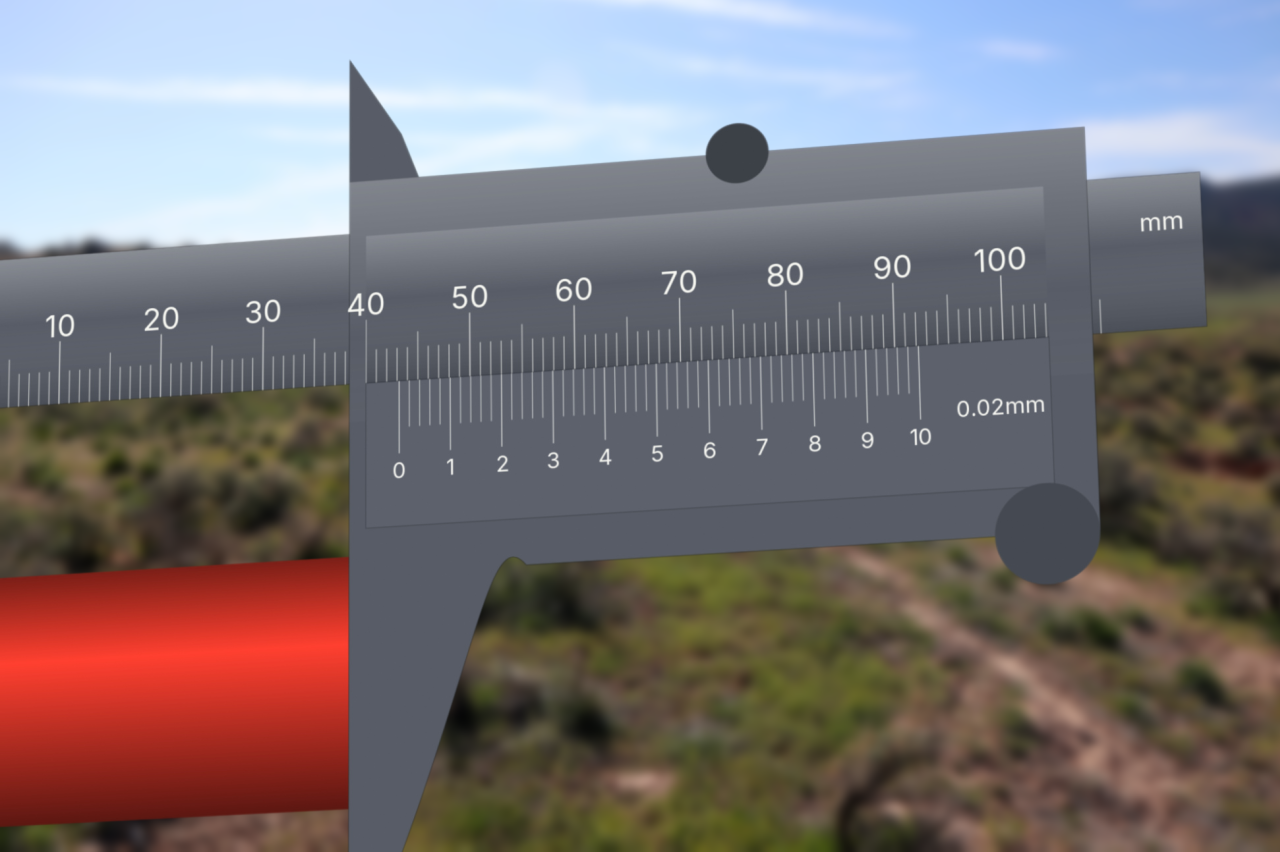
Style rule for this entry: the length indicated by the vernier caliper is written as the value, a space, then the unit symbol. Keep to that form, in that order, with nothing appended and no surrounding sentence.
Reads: 43.2 mm
